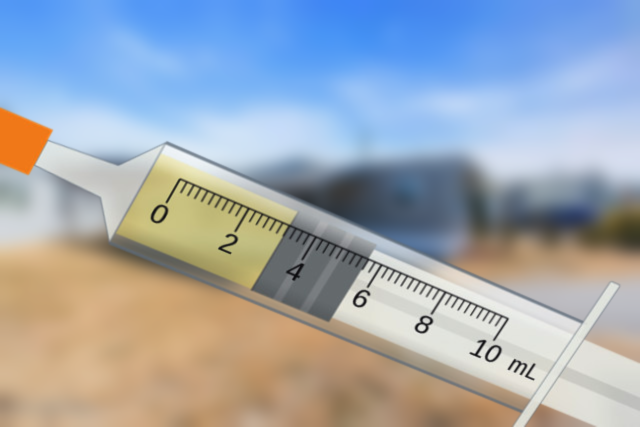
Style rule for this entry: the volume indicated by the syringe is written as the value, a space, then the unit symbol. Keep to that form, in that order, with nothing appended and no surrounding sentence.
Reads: 3.2 mL
